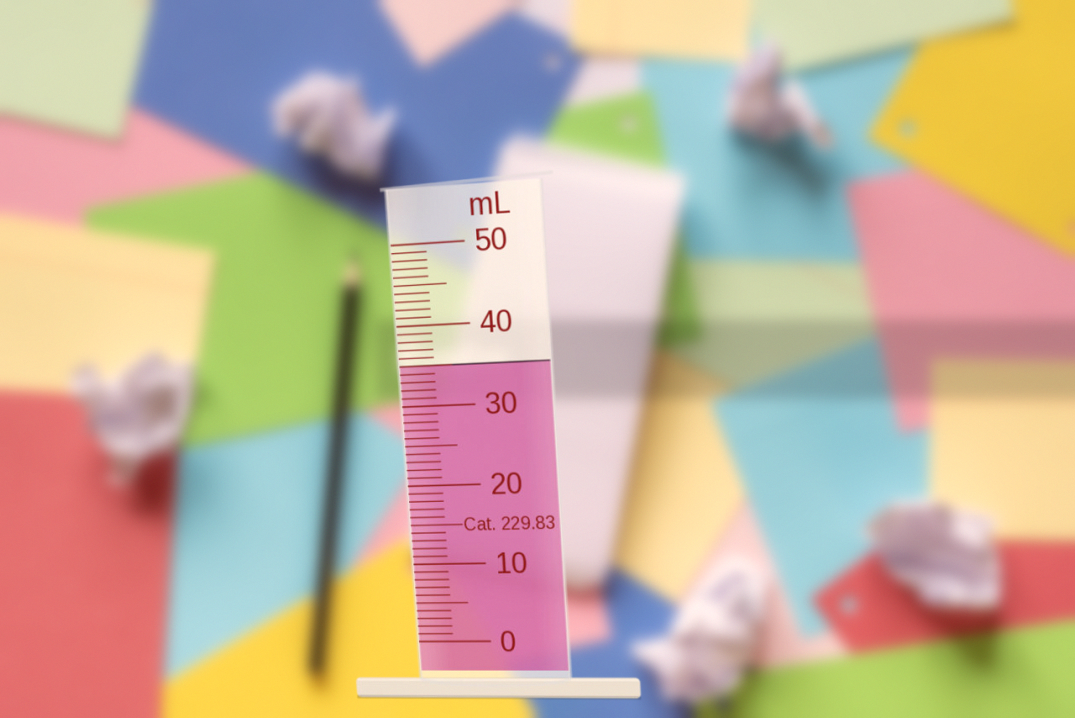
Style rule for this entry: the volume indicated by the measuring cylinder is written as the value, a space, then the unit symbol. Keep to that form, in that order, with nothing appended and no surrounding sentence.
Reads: 35 mL
